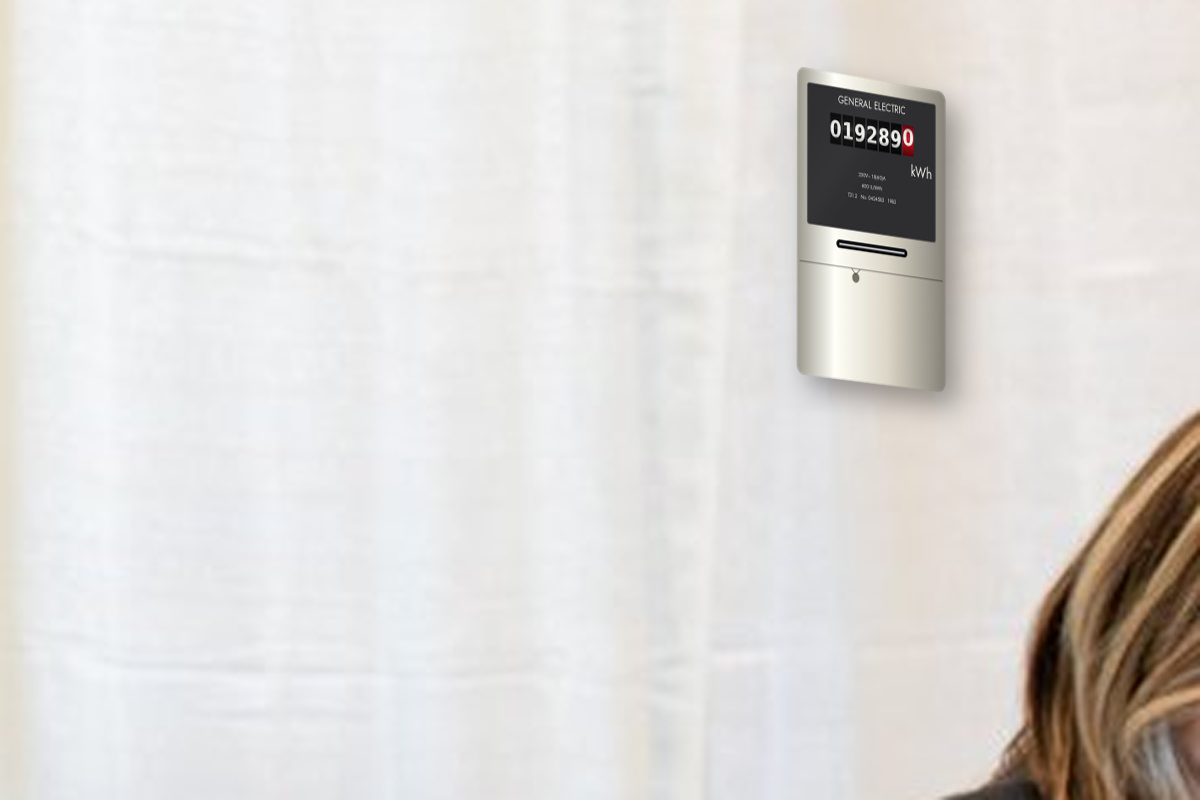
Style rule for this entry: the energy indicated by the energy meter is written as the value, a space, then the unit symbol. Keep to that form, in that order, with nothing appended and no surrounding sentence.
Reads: 19289.0 kWh
